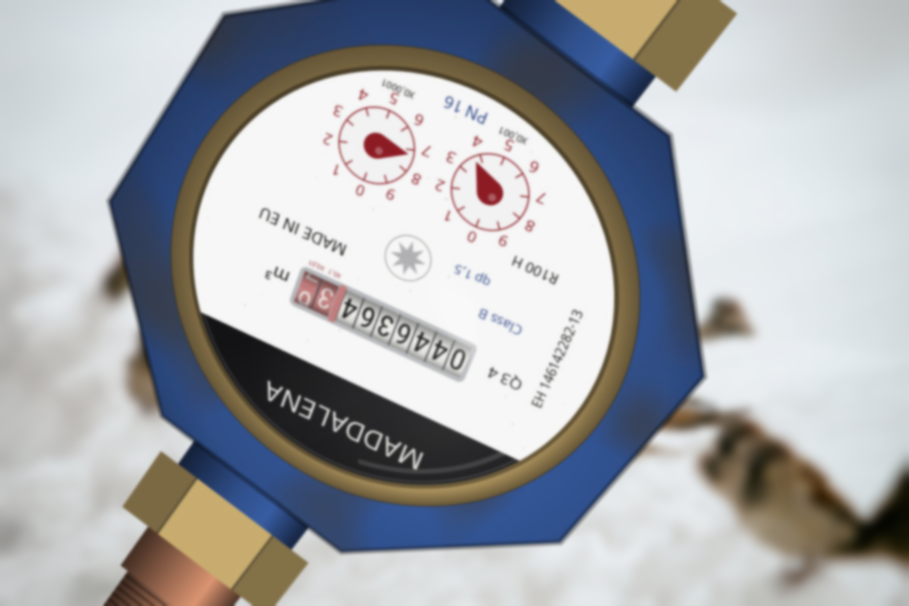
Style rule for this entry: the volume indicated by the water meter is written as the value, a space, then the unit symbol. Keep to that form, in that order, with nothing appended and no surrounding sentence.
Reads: 446364.3637 m³
